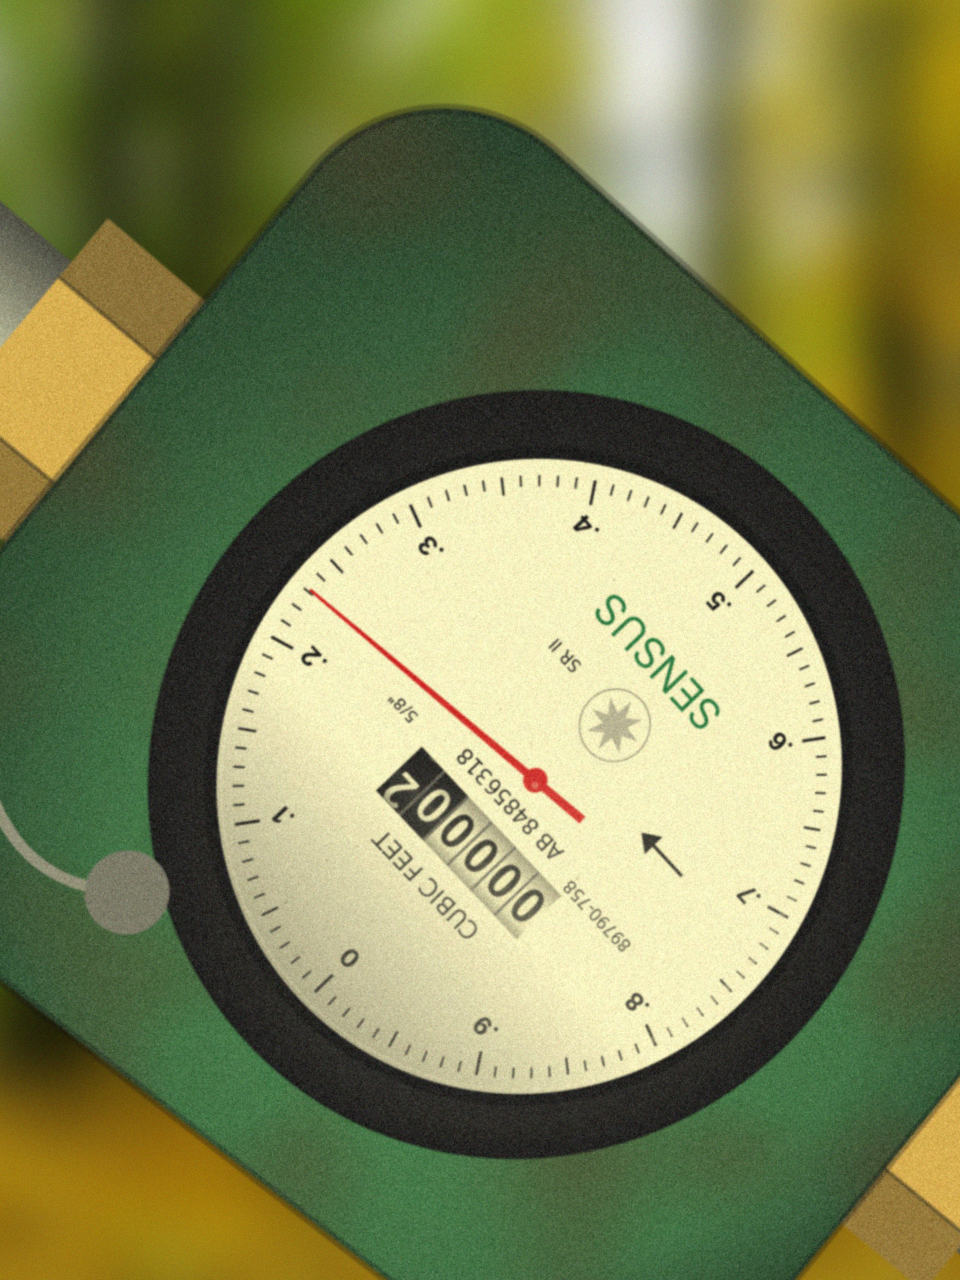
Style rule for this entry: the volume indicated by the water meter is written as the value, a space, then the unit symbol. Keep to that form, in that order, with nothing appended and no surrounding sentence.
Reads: 2.23 ft³
